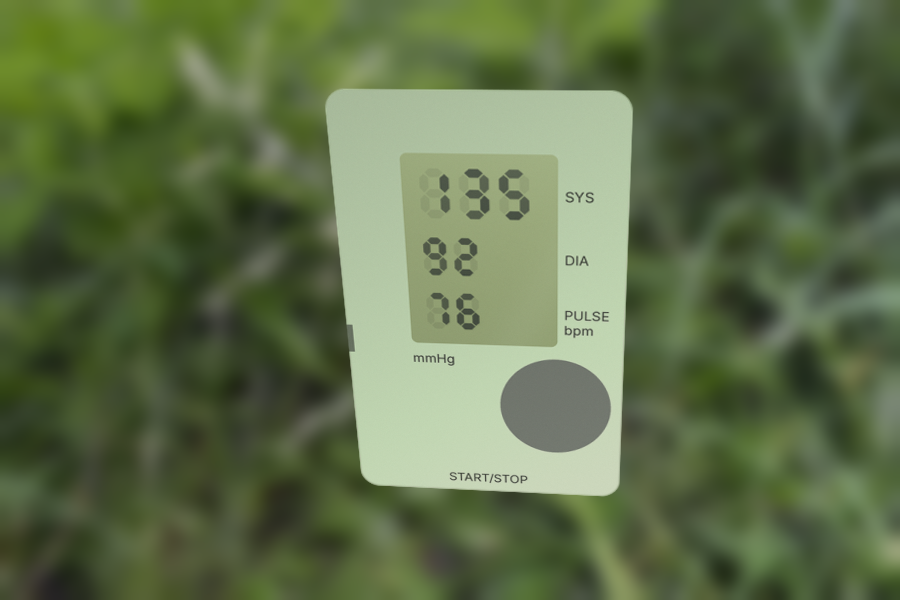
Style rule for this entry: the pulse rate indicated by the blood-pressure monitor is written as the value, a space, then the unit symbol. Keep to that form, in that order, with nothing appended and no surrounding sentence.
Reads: 76 bpm
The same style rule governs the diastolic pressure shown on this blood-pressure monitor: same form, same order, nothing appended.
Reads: 92 mmHg
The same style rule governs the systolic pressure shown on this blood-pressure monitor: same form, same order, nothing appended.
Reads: 135 mmHg
